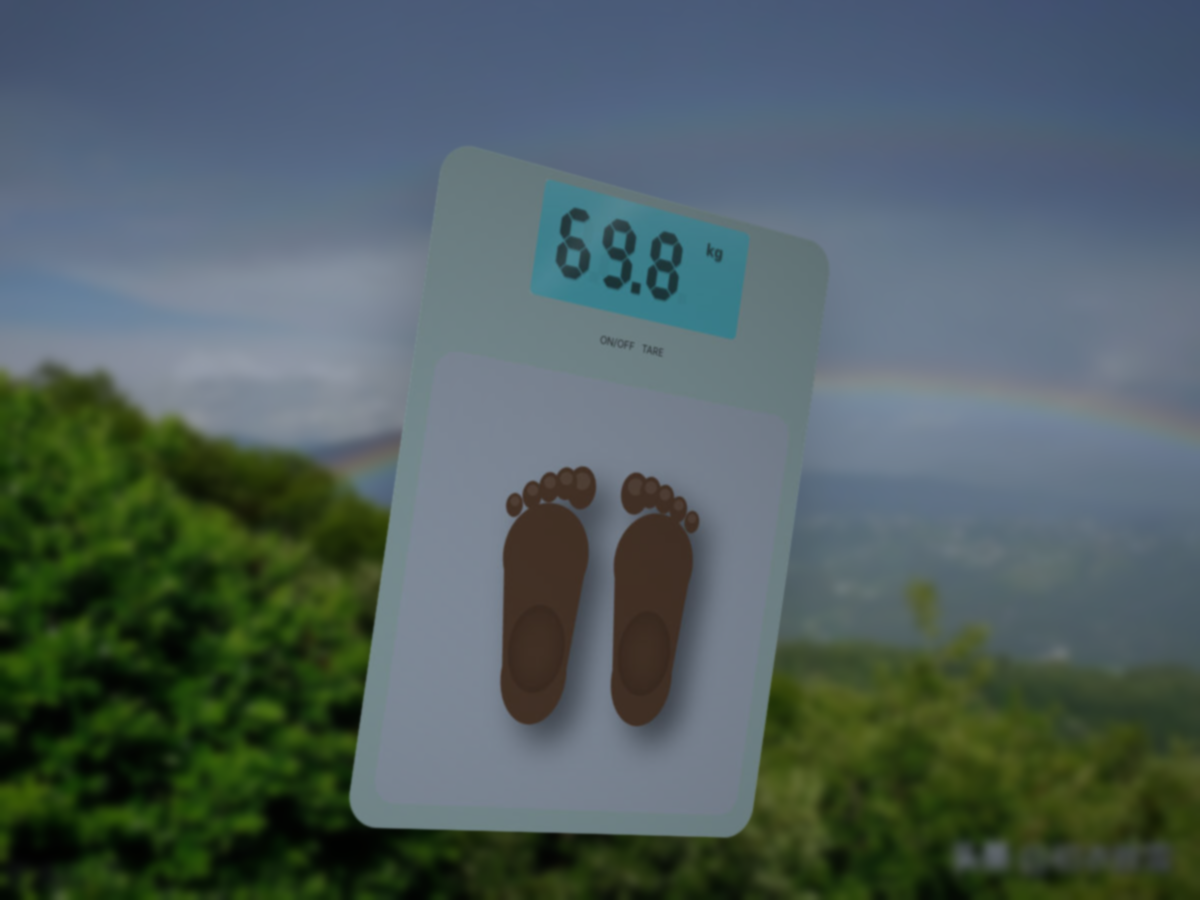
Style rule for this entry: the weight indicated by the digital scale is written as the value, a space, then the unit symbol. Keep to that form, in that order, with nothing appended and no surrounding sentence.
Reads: 69.8 kg
